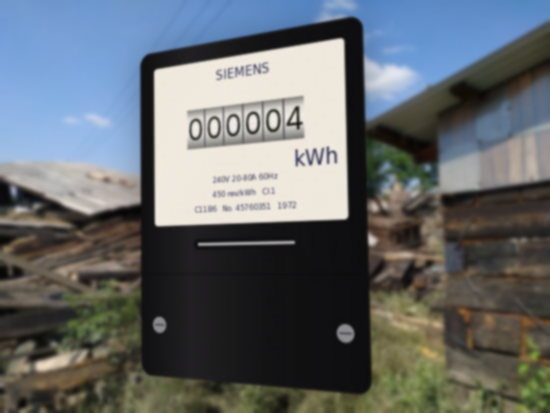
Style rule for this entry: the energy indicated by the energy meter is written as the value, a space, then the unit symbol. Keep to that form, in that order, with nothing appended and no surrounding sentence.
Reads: 4 kWh
